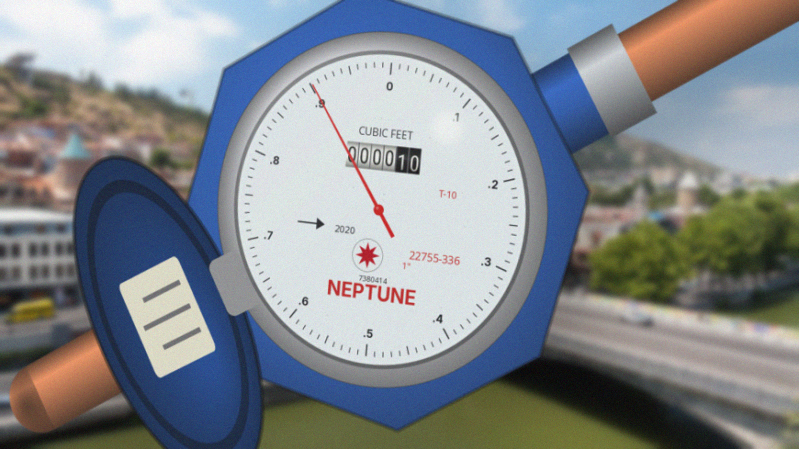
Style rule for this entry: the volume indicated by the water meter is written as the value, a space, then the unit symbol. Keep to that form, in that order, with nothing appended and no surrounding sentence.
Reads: 9.90 ft³
